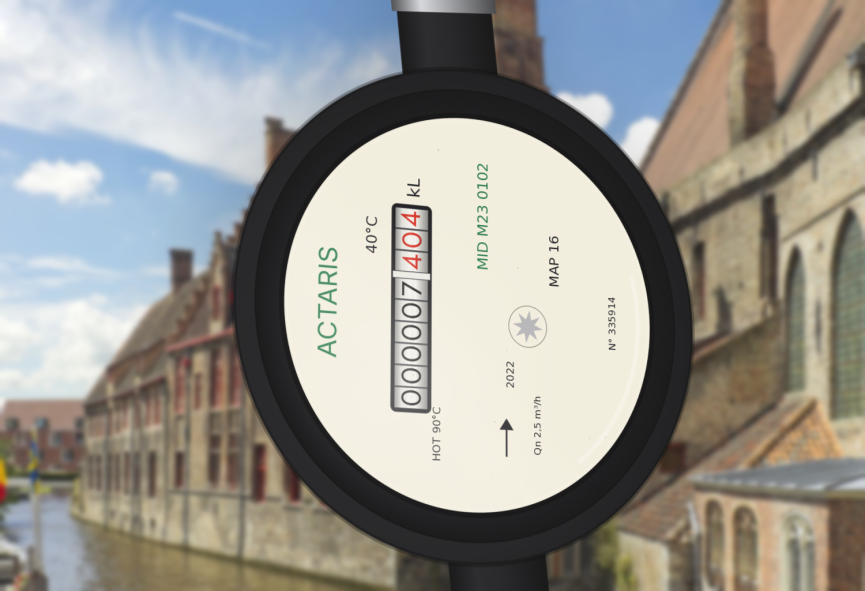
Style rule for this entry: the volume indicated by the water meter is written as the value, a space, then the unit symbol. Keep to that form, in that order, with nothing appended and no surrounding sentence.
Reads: 7.404 kL
